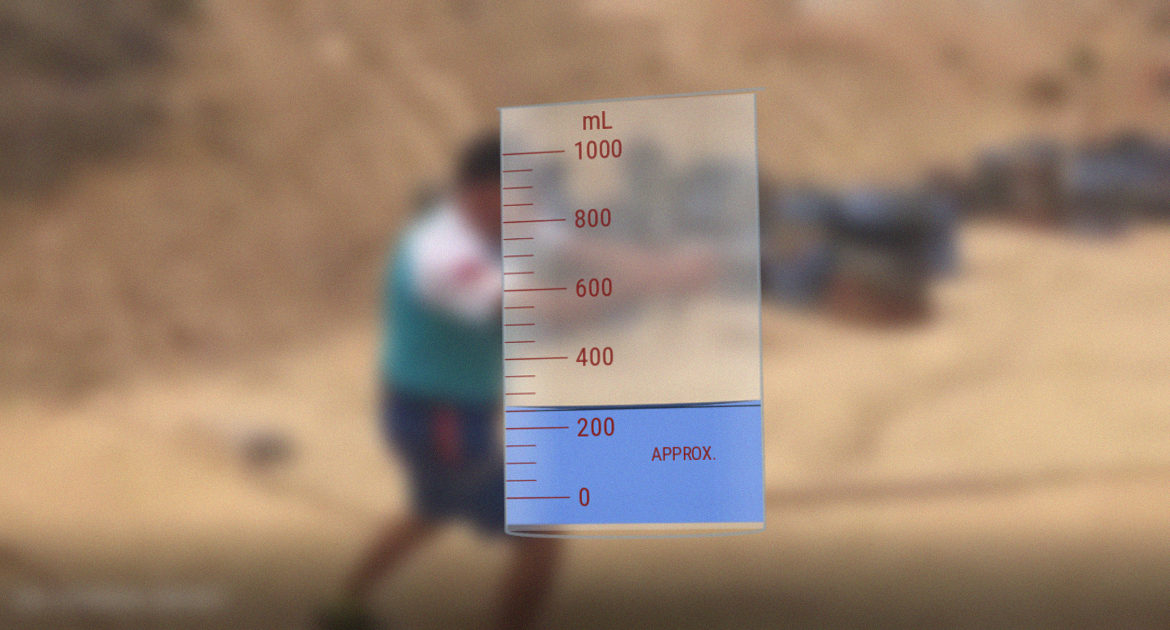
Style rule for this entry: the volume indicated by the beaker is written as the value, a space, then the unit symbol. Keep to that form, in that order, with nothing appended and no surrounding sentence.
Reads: 250 mL
